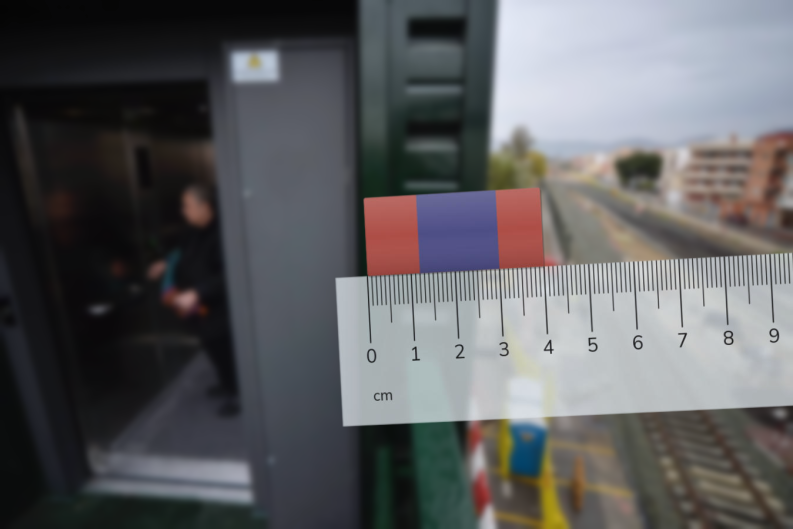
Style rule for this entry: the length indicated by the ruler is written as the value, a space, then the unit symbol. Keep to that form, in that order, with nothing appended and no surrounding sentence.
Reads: 4 cm
